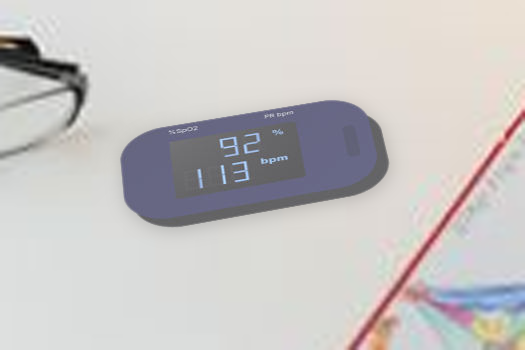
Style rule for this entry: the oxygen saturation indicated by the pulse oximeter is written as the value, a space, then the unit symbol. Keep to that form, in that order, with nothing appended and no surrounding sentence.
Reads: 92 %
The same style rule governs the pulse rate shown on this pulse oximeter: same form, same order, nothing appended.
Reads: 113 bpm
